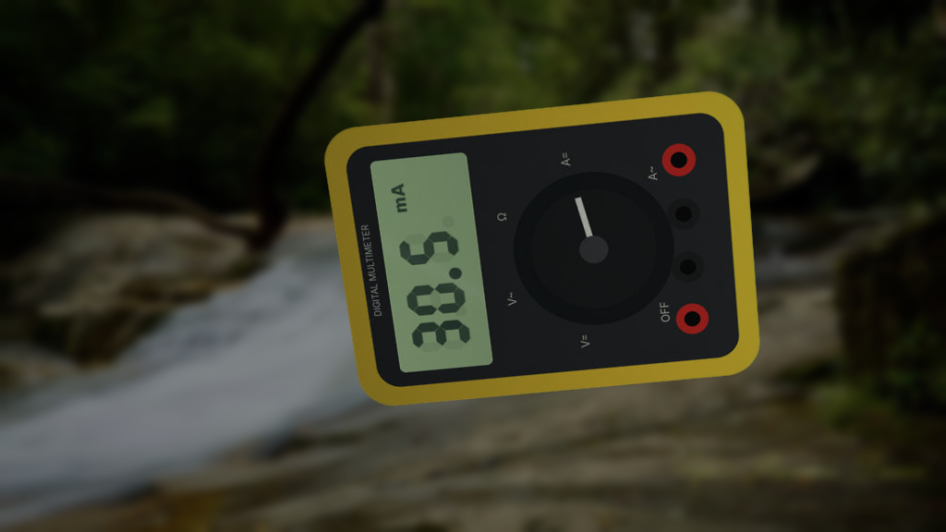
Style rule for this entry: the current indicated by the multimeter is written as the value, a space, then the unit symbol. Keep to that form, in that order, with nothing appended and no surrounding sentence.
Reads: 30.5 mA
